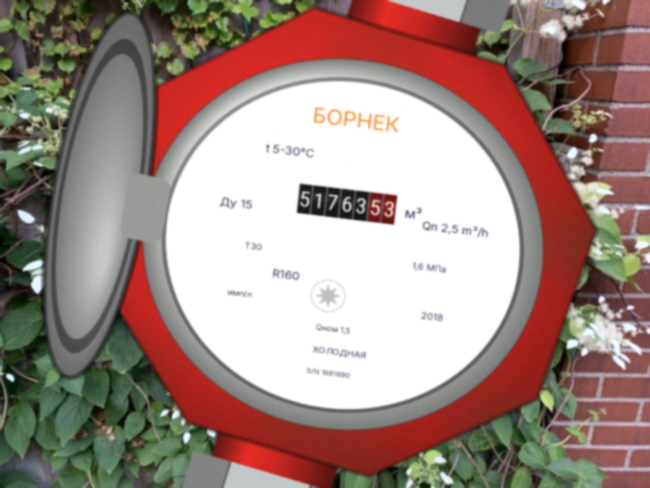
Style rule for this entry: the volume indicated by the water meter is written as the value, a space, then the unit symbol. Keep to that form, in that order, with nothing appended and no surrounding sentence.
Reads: 51763.53 m³
